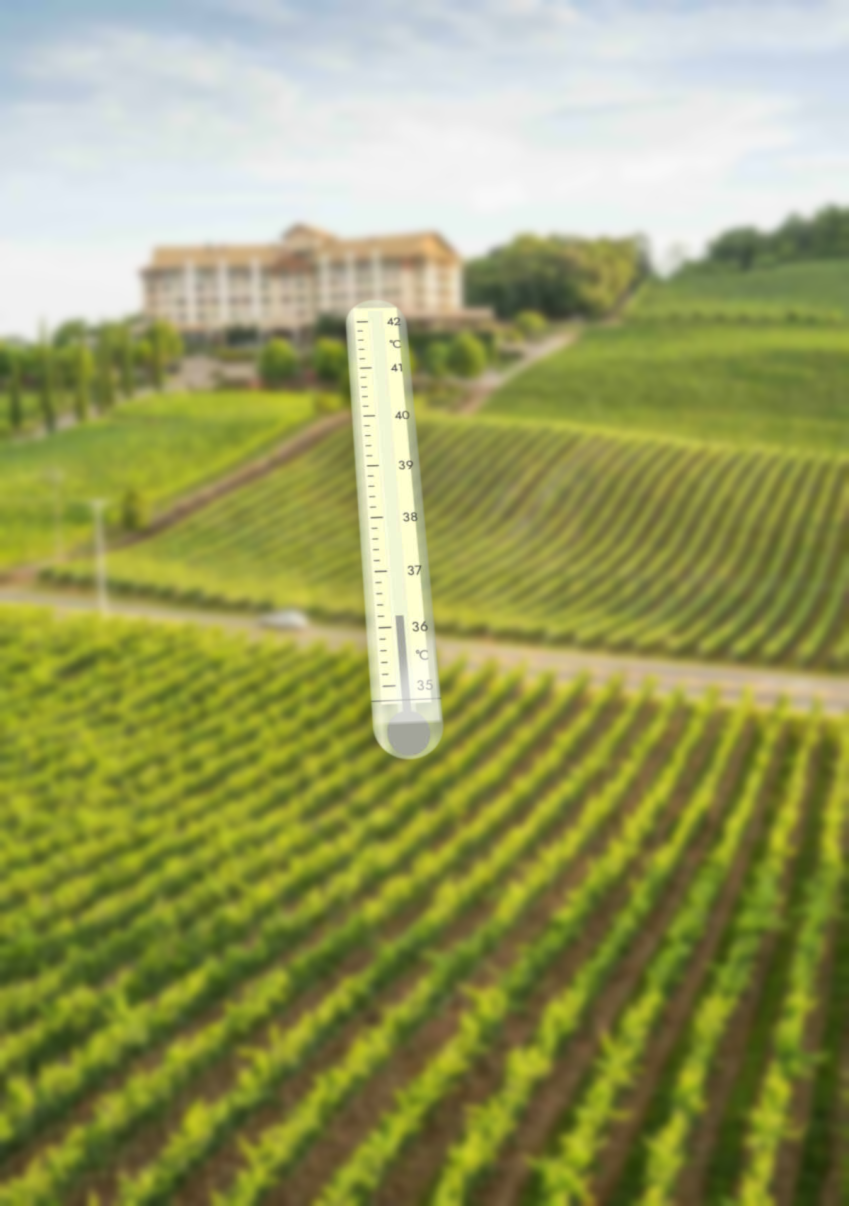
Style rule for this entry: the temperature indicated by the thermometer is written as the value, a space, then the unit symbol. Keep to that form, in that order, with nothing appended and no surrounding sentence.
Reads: 36.2 °C
